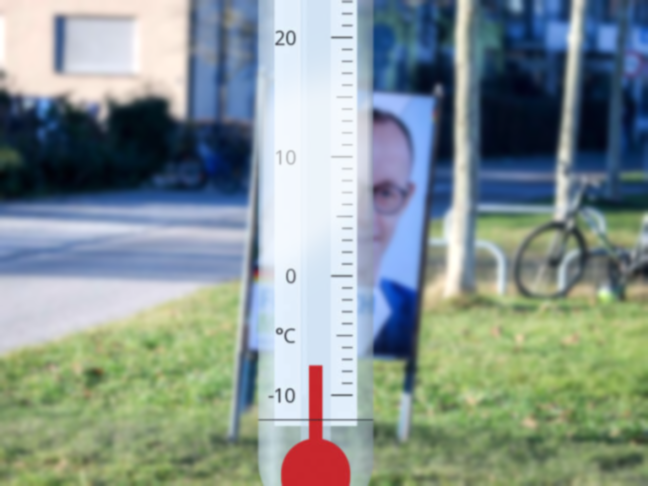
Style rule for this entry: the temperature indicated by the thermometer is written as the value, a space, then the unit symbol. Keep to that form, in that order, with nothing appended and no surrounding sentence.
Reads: -7.5 °C
